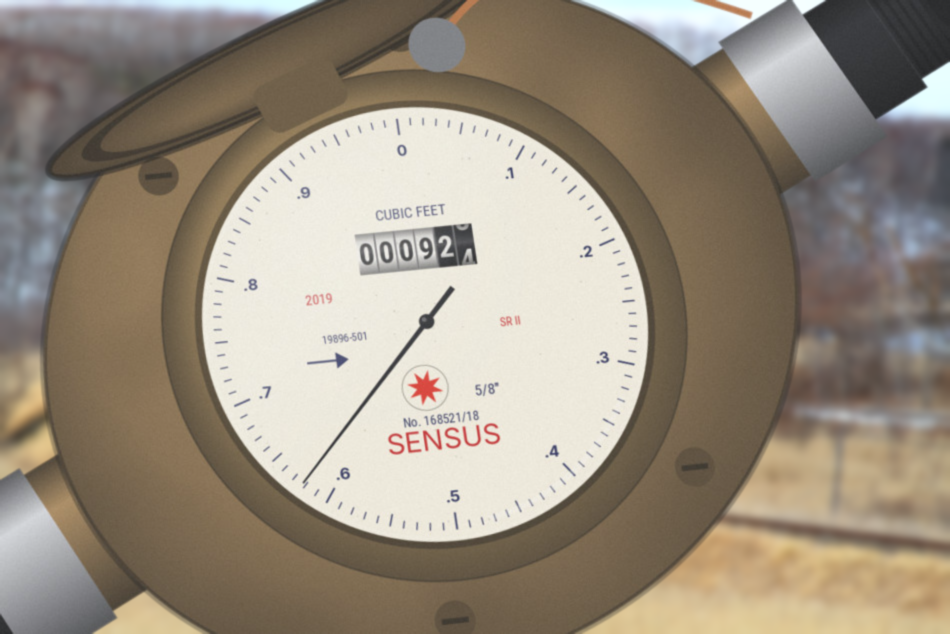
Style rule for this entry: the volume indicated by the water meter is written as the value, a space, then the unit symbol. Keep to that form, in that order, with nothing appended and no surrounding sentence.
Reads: 923.62 ft³
